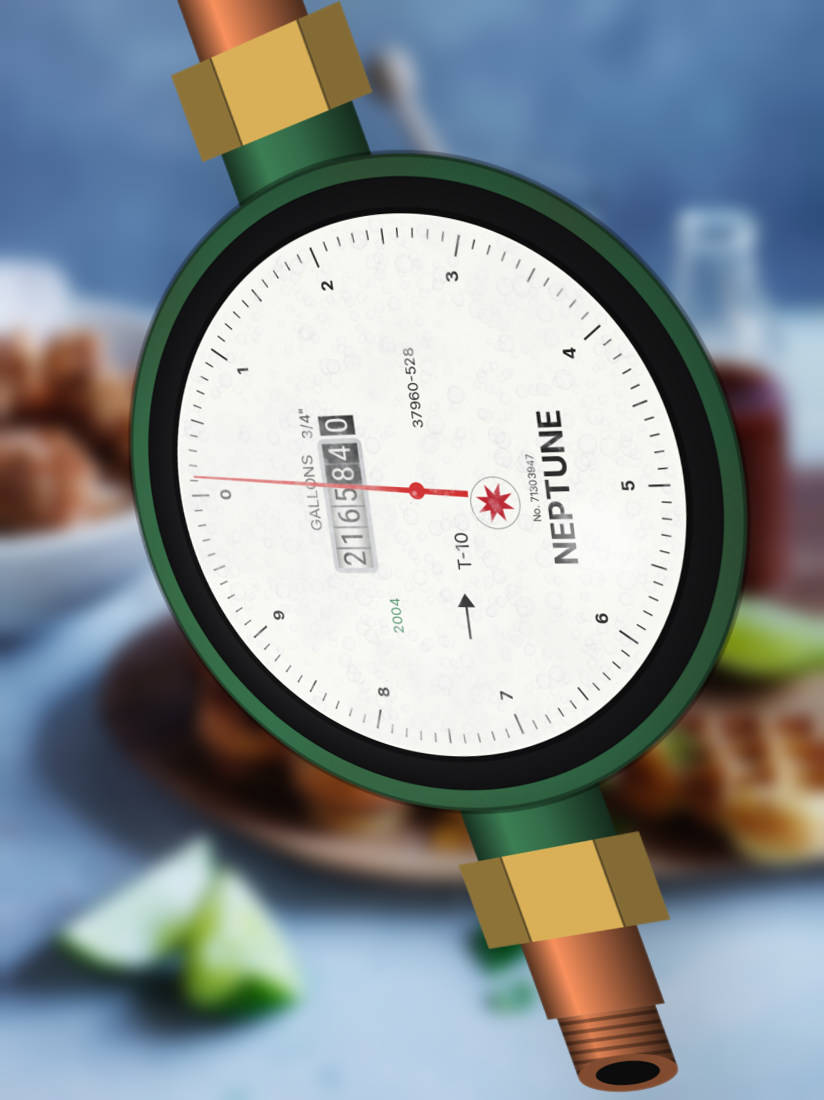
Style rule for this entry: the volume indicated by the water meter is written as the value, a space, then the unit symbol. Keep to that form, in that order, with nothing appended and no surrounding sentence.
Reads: 2165840.1 gal
